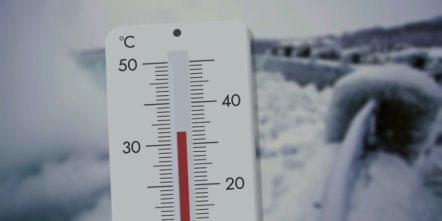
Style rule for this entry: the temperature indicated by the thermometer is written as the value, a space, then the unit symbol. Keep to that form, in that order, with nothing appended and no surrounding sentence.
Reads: 33 °C
